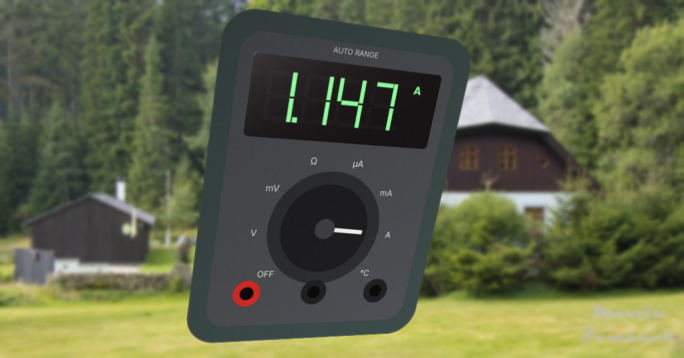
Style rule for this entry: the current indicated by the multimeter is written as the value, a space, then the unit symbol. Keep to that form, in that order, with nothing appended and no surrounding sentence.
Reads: 1.147 A
